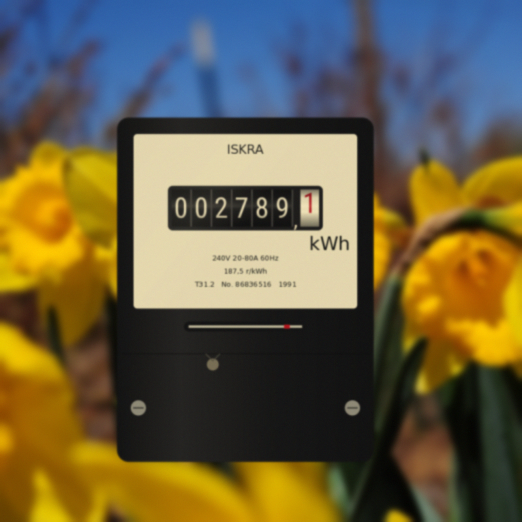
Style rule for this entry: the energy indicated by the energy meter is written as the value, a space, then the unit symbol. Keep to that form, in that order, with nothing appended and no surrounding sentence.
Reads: 2789.1 kWh
